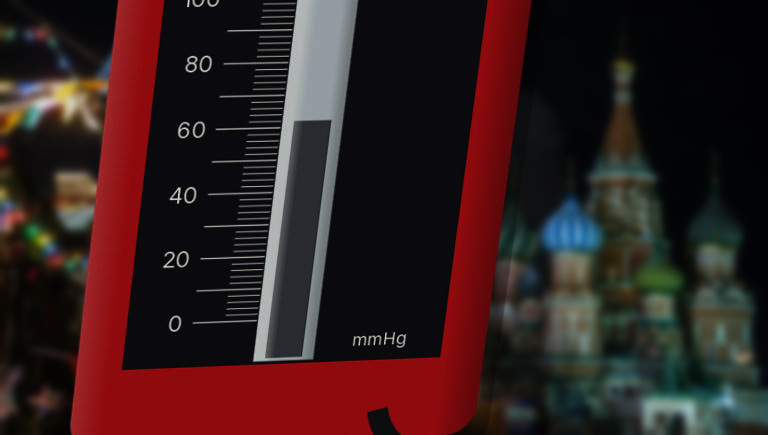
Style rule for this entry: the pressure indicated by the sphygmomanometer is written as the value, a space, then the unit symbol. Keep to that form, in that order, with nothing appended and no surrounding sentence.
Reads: 62 mmHg
